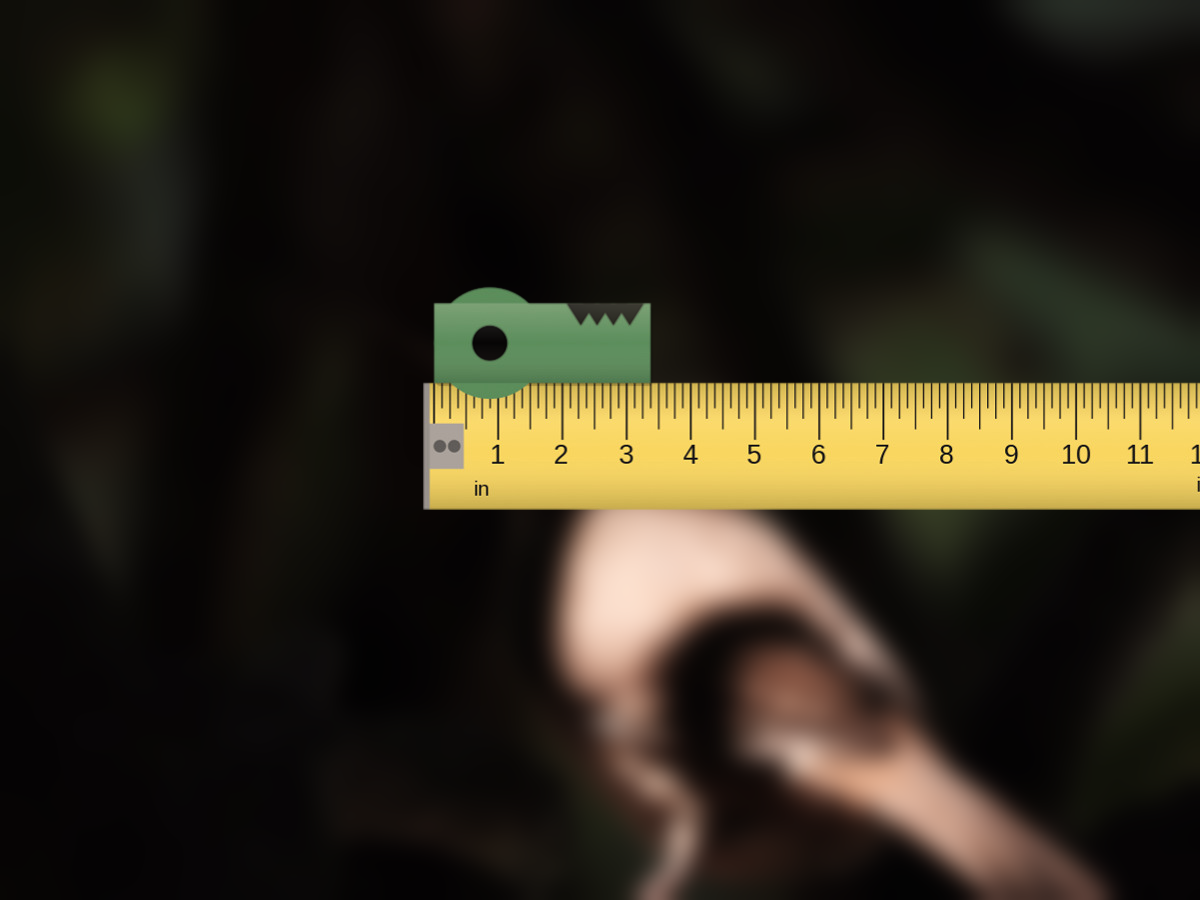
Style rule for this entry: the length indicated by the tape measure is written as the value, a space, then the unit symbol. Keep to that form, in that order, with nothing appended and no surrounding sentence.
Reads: 3.375 in
